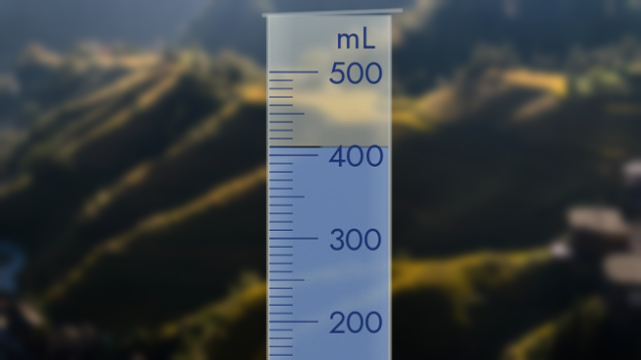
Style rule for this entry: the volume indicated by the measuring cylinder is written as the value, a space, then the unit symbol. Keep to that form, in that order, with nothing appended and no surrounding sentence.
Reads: 410 mL
